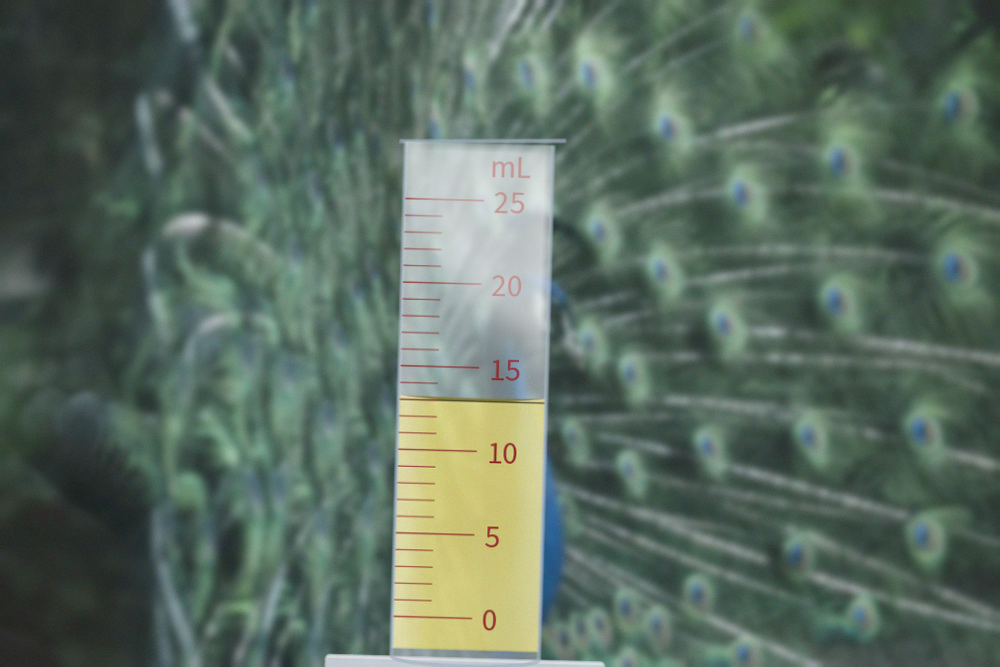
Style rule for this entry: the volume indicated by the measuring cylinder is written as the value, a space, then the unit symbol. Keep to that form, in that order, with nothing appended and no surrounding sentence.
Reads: 13 mL
